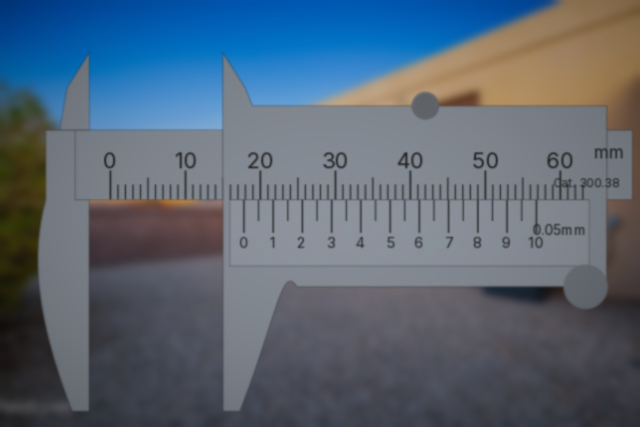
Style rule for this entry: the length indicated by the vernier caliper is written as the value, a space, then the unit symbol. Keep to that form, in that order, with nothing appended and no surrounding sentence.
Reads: 17.8 mm
